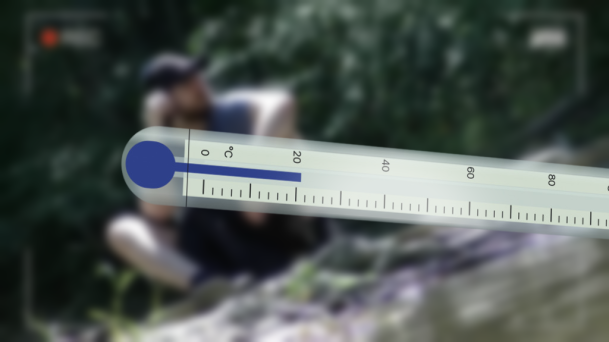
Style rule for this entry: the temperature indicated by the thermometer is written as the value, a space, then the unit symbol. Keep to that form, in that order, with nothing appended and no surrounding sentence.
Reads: 21 °C
